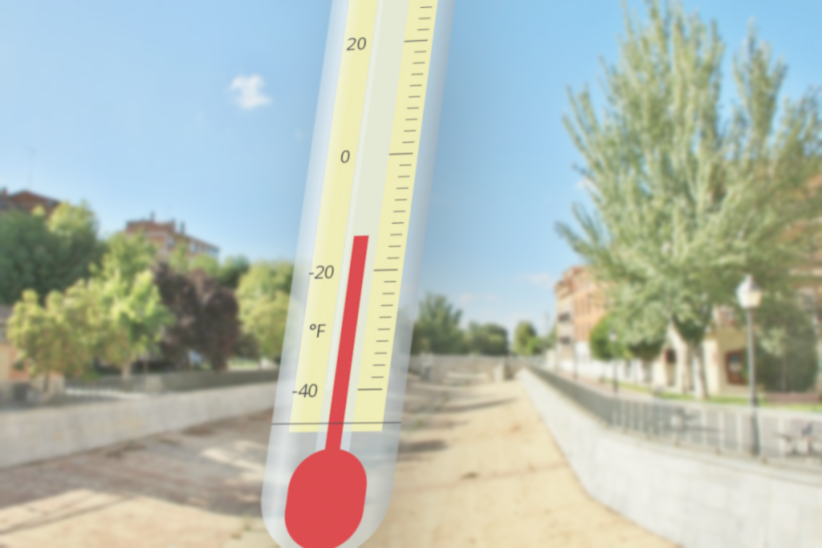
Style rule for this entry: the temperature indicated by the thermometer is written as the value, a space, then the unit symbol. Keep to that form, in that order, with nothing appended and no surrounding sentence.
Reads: -14 °F
